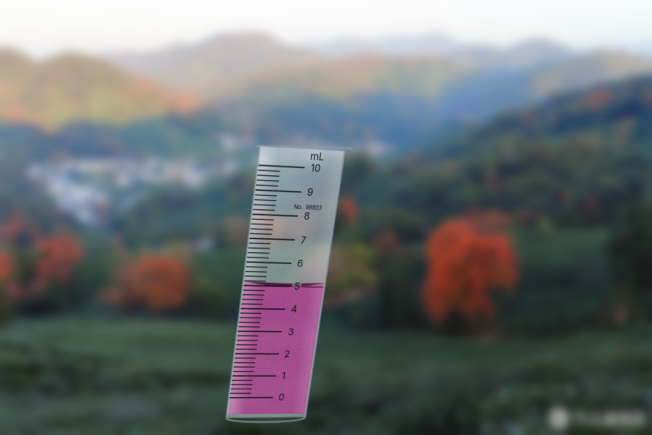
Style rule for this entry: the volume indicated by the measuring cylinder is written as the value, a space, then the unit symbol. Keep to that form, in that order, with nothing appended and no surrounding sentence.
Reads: 5 mL
